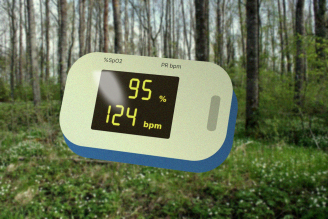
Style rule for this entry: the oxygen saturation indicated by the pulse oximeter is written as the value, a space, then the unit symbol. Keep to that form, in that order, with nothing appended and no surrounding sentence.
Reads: 95 %
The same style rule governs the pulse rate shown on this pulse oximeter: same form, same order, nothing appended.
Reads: 124 bpm
